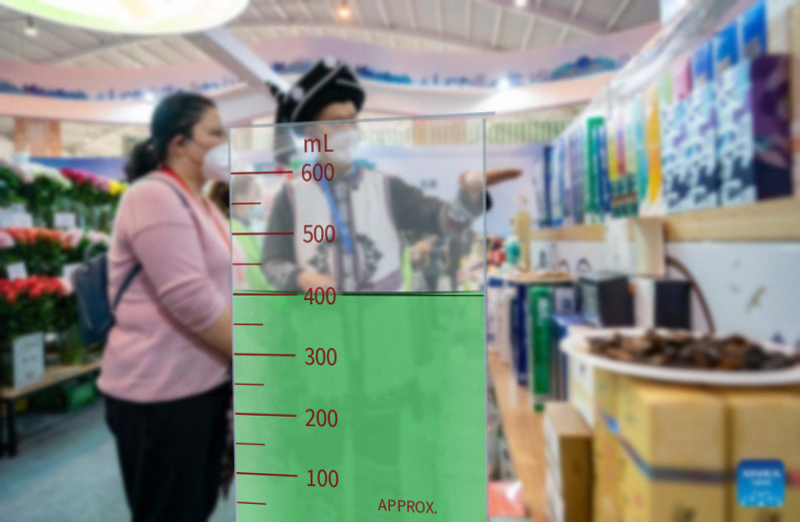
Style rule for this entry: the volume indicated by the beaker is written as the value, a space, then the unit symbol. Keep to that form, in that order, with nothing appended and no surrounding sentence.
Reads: 400 mL
